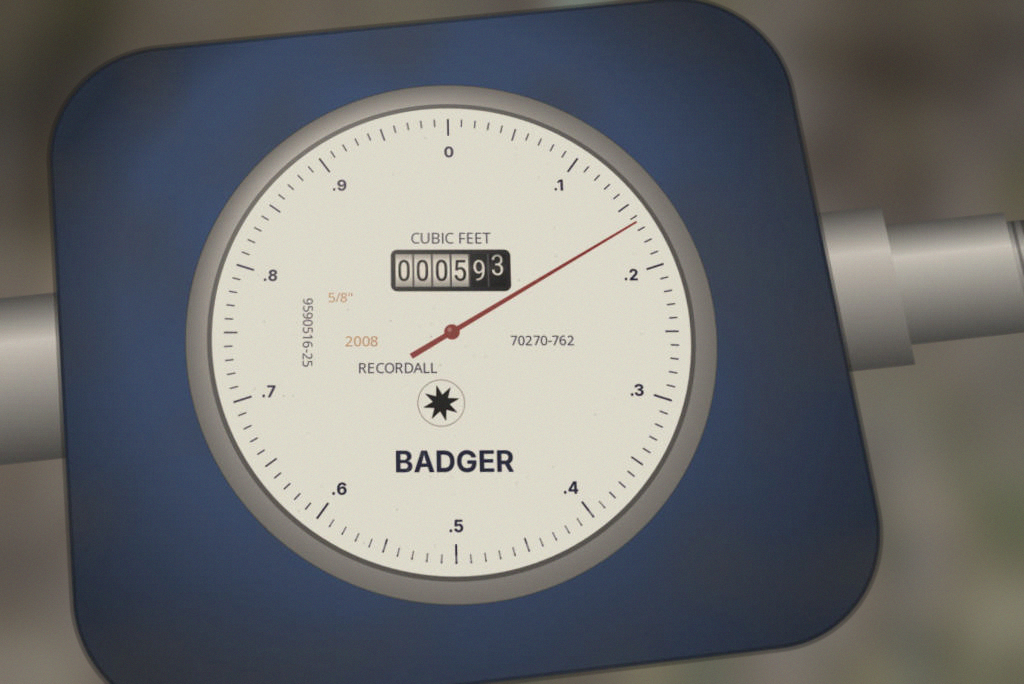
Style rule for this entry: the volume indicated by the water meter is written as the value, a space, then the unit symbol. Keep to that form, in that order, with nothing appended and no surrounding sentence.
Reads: 593.16 ft³
